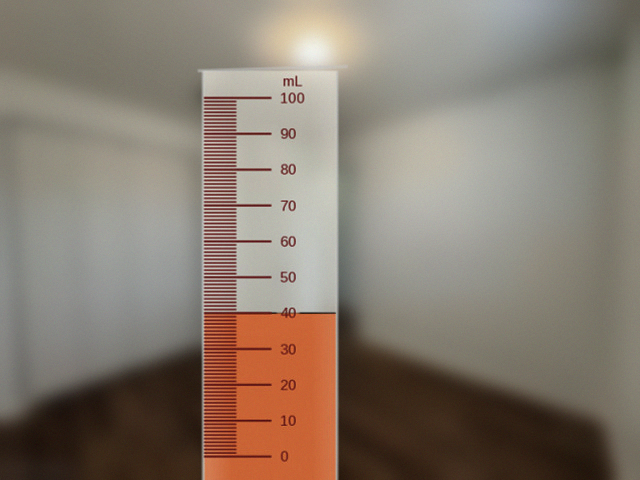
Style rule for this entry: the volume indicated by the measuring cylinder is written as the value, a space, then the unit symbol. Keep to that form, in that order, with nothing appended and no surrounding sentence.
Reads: 40 mL
